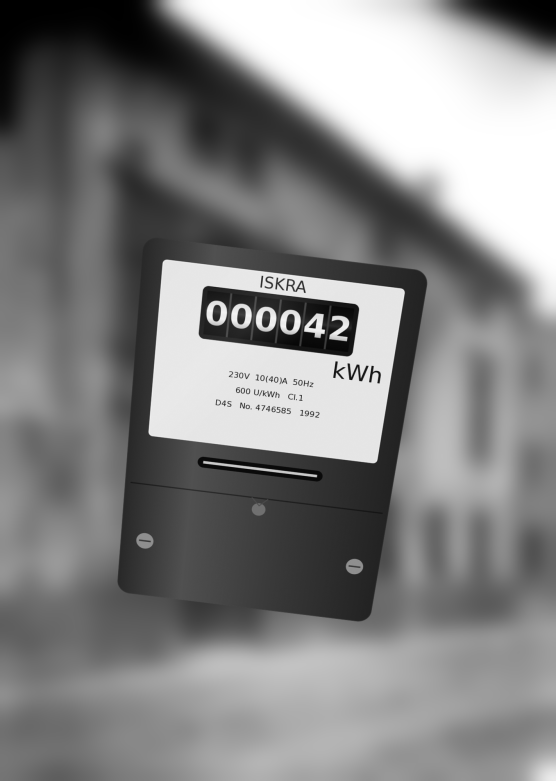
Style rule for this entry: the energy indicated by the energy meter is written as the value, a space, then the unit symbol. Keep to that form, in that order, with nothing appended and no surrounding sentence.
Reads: 42 kWh
